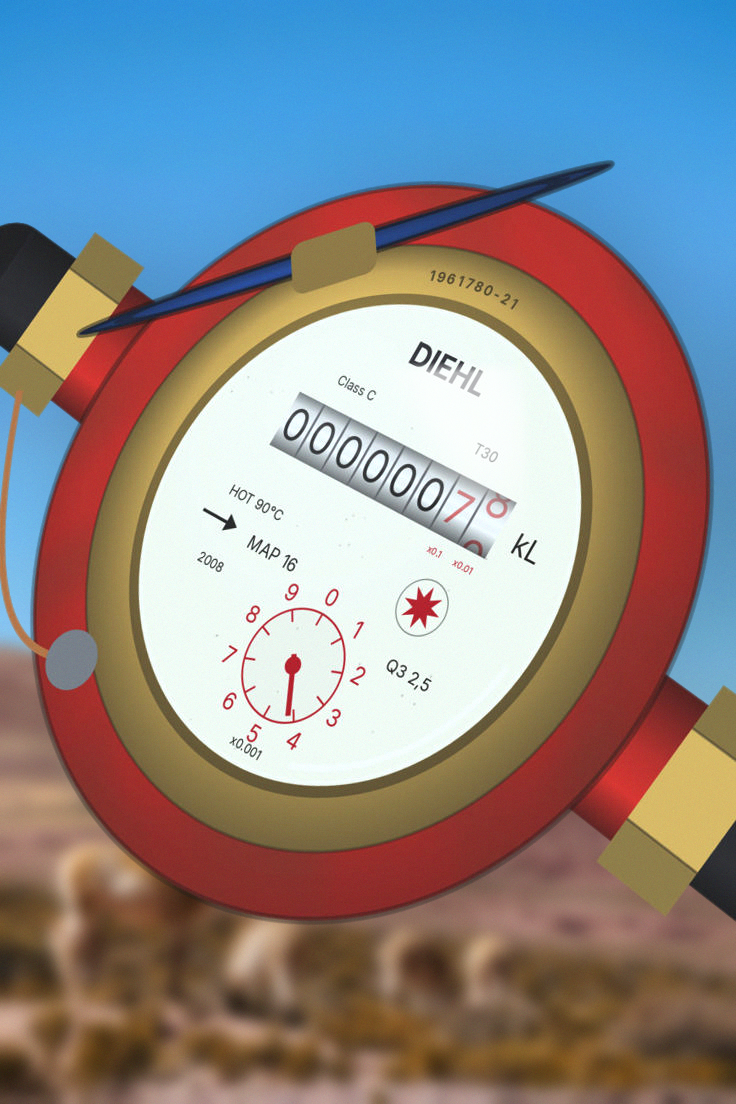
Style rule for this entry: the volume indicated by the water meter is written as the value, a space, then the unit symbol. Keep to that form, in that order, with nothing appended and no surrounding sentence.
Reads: 0.784 kL
